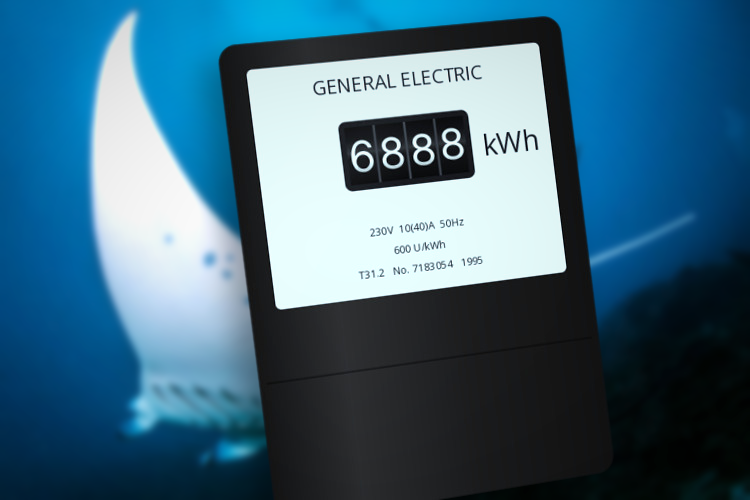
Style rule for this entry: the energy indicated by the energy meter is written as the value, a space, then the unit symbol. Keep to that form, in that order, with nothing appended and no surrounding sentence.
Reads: 6888 kWh
